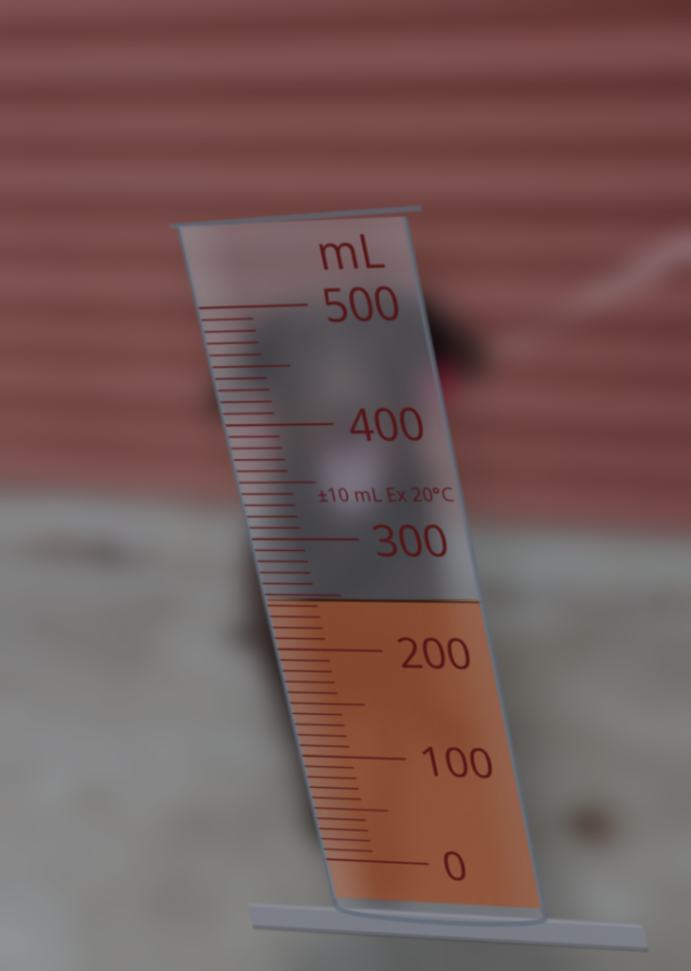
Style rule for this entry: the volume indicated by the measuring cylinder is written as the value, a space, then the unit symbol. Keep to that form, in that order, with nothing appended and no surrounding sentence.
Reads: 245 mL
